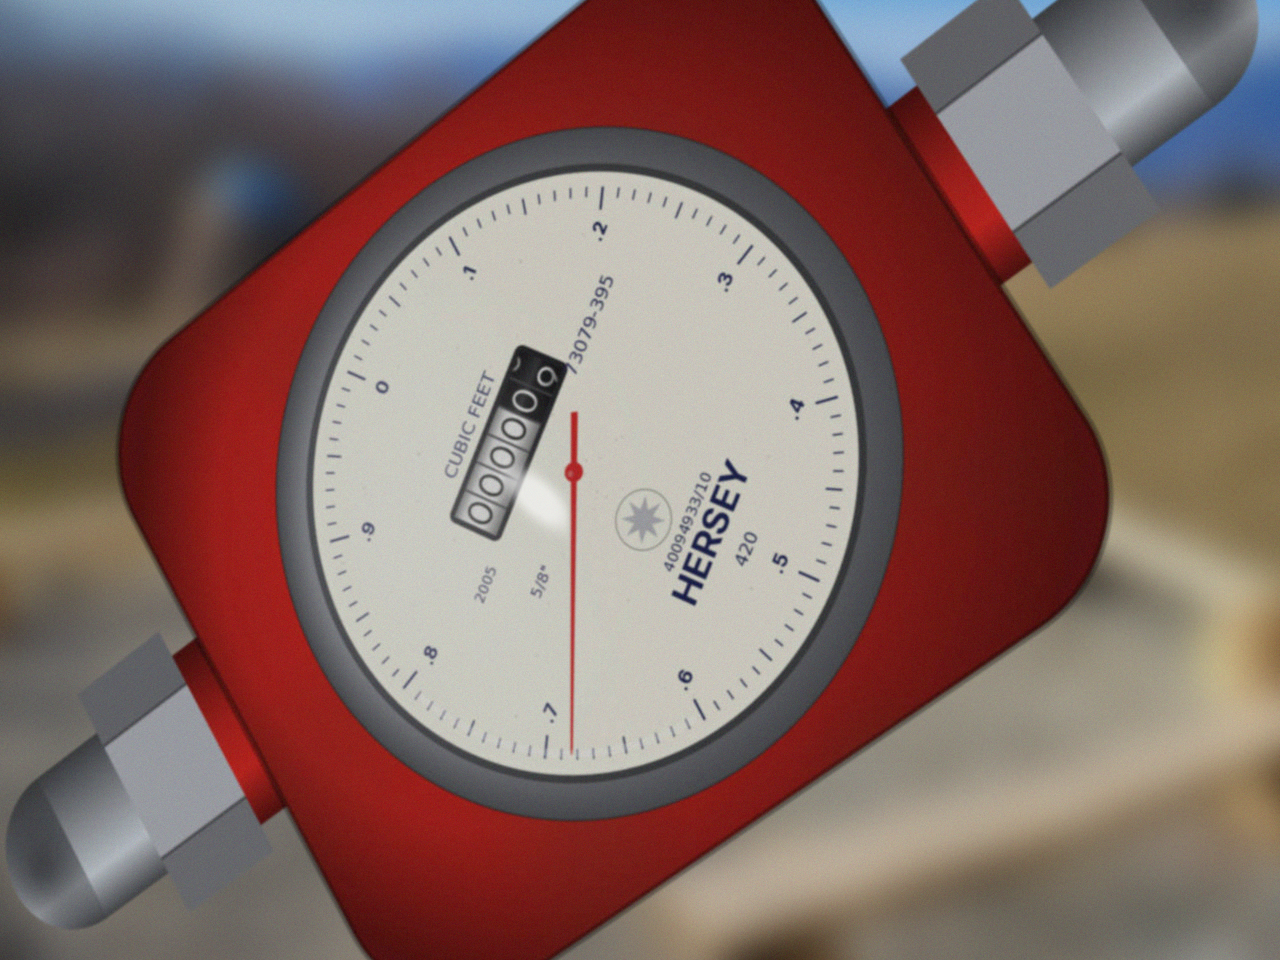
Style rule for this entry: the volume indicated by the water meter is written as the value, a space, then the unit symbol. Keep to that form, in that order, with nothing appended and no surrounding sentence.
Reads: 8.68 ft³
